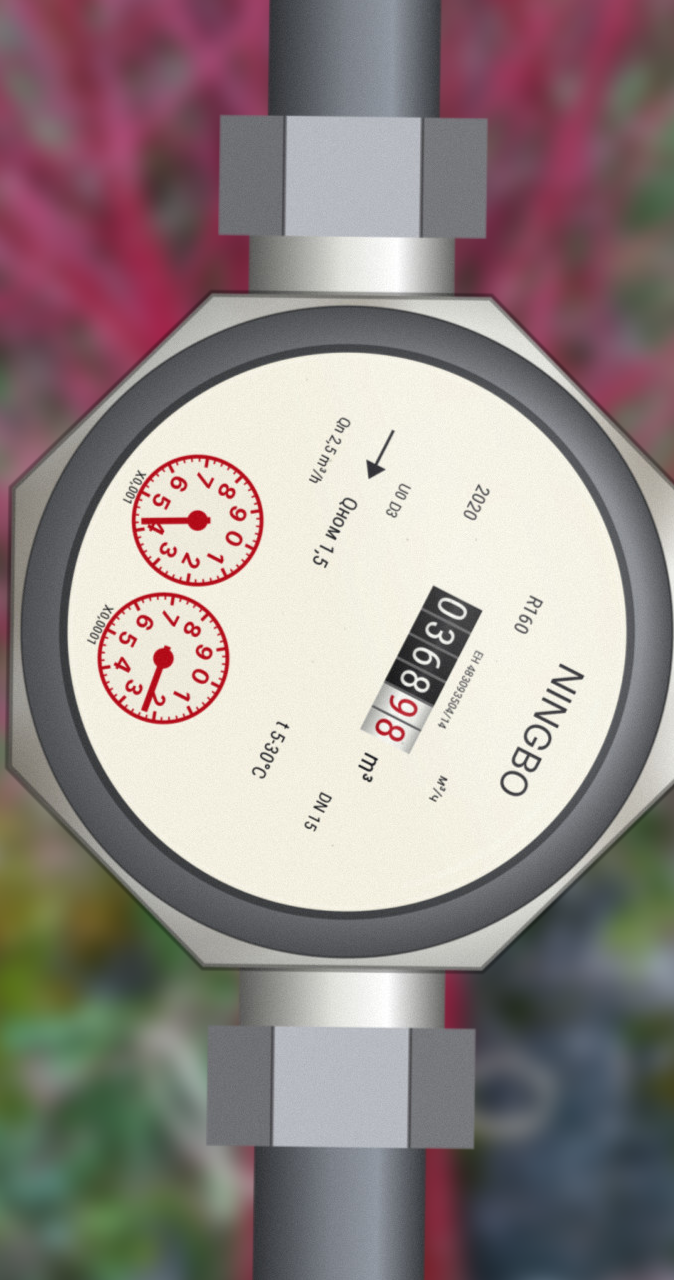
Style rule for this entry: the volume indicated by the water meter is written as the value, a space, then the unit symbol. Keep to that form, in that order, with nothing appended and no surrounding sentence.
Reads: 368.9842 m³
